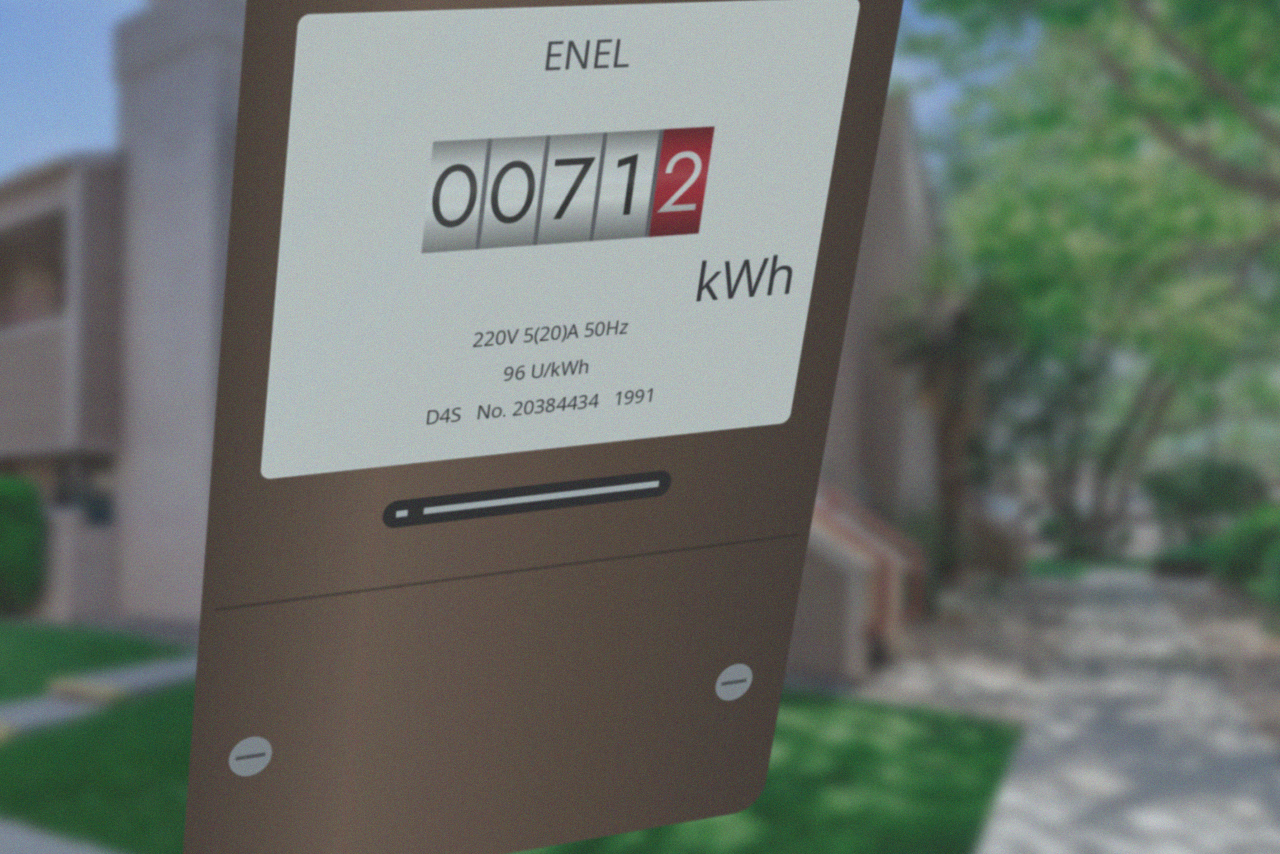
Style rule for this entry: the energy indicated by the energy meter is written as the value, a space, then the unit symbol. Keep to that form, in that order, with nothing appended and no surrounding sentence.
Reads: 71.2 kWh
